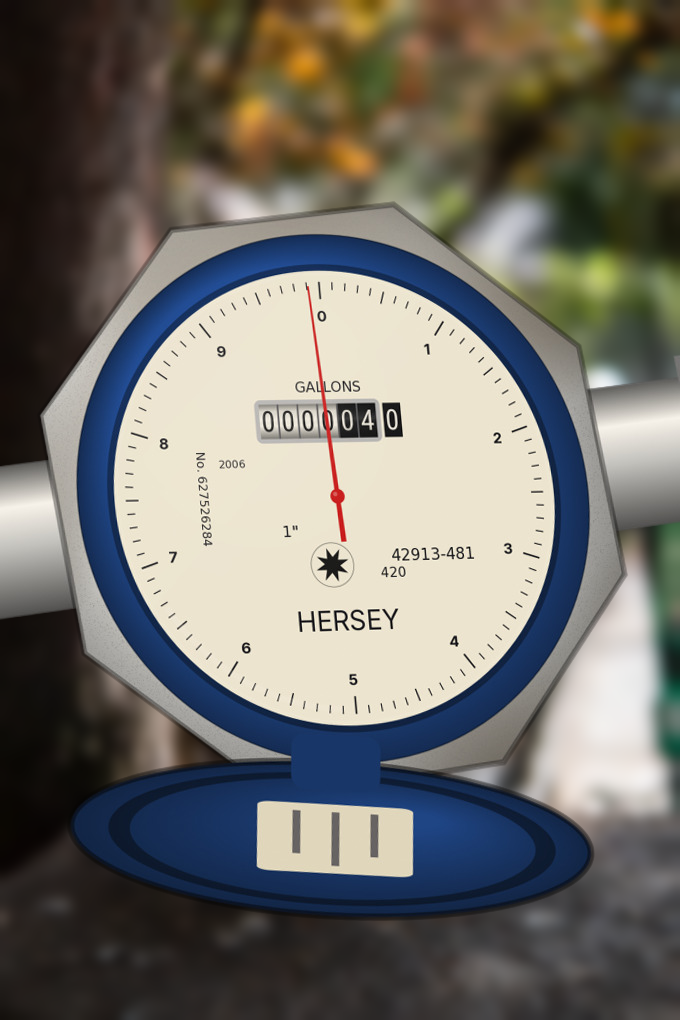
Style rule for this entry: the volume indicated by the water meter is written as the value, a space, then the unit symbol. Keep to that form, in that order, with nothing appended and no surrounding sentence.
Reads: 39.9 gal
